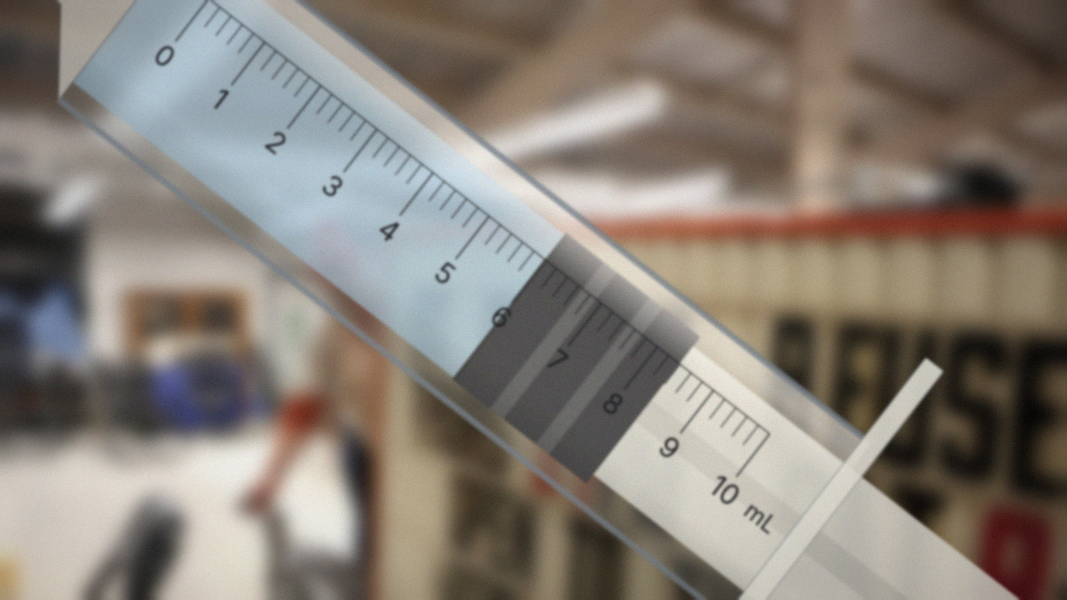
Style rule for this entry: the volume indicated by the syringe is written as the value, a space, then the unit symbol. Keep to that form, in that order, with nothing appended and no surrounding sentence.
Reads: 6 mL
